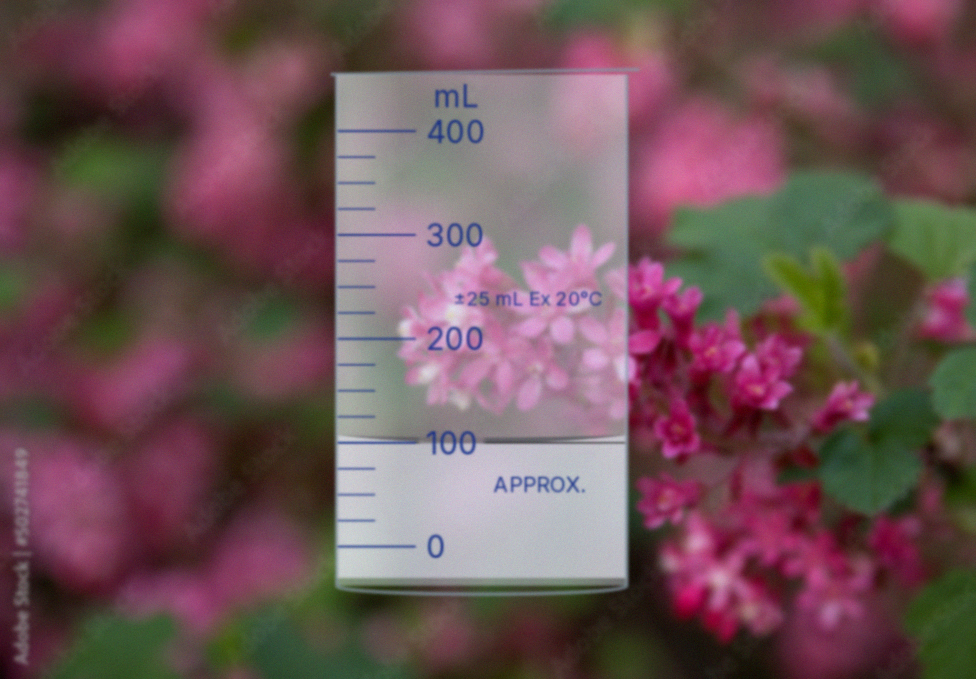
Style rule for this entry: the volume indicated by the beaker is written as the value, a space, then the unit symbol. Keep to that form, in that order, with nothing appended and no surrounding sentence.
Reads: 100 mL
